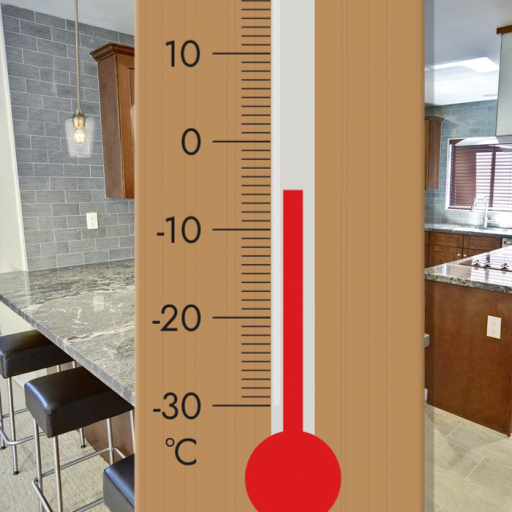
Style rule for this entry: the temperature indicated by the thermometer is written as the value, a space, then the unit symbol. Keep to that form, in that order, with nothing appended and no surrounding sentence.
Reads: -5.5 °C
